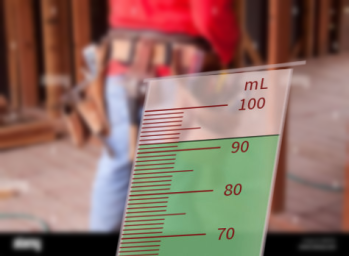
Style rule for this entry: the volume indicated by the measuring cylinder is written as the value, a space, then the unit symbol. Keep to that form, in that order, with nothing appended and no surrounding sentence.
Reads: 92 mL
